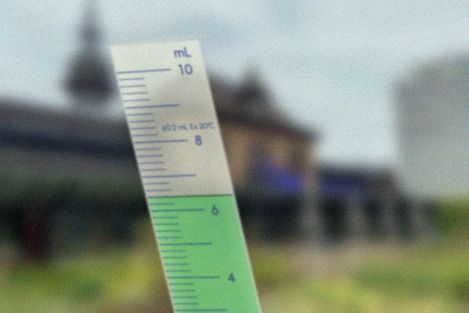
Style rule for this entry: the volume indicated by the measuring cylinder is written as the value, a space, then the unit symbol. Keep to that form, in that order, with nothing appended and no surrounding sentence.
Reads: 6.4 mL
